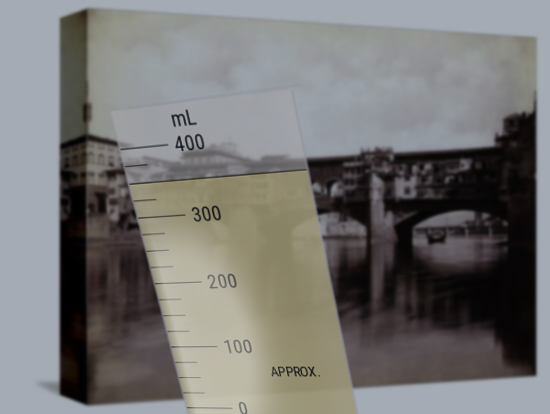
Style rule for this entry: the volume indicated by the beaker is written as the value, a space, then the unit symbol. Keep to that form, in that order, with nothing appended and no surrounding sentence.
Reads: 350 mL
